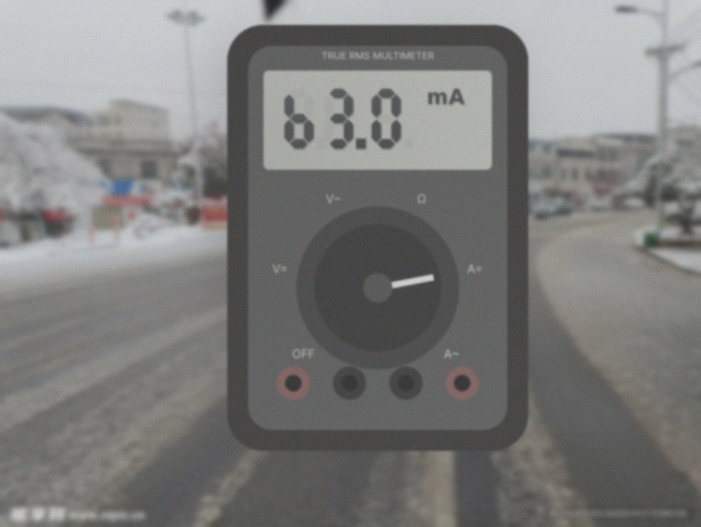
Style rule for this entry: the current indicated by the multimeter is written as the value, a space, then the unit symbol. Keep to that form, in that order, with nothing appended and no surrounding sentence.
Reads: 63.0 mA
